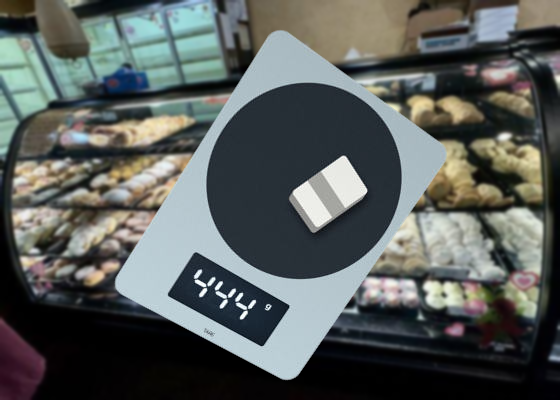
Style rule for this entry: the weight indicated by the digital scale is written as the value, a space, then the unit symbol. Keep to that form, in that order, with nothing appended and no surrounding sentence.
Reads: 444 g
